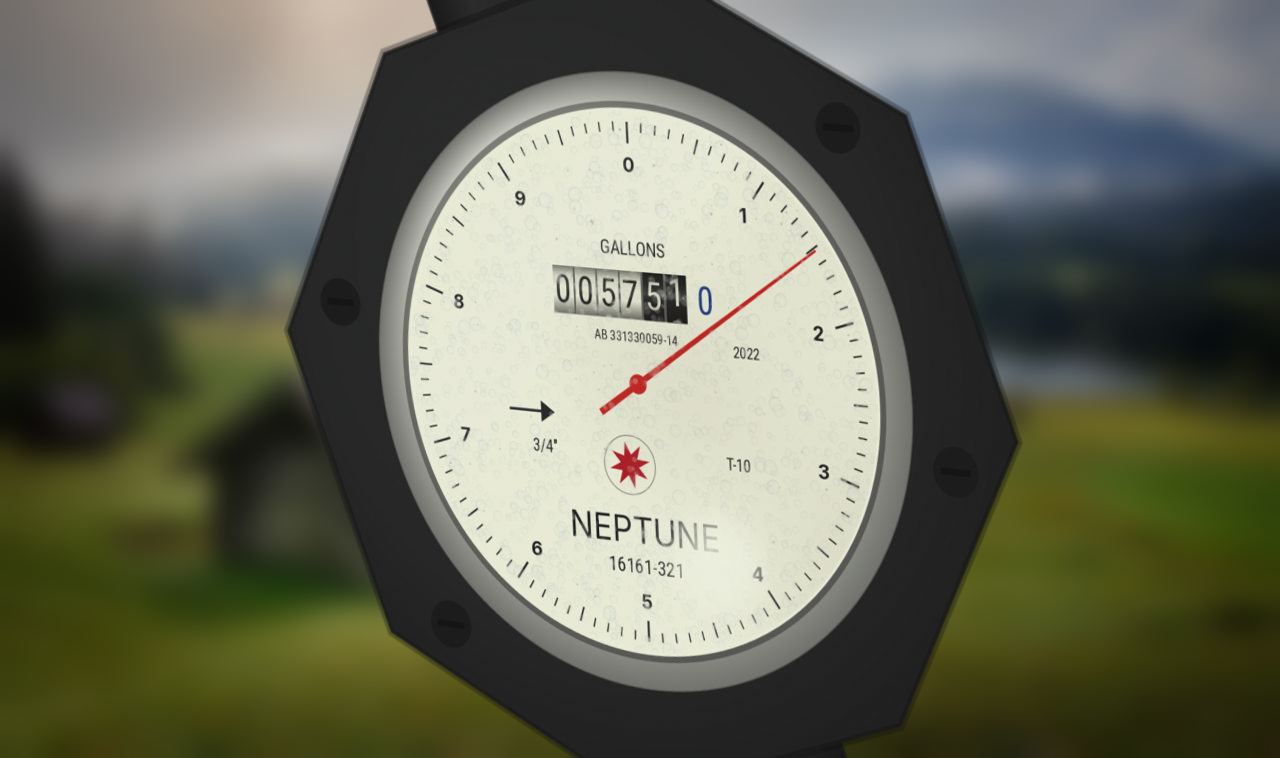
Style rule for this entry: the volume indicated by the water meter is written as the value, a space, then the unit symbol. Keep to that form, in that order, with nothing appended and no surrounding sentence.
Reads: 57511.5 gal
